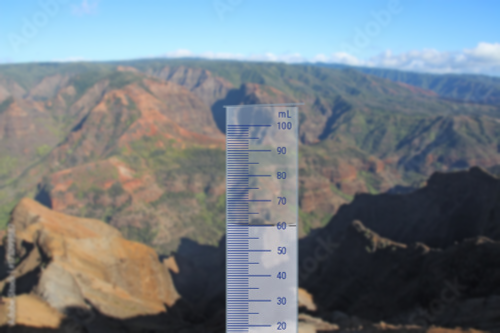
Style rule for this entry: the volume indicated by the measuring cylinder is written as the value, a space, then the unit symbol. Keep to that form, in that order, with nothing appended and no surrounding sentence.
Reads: 60 mL
